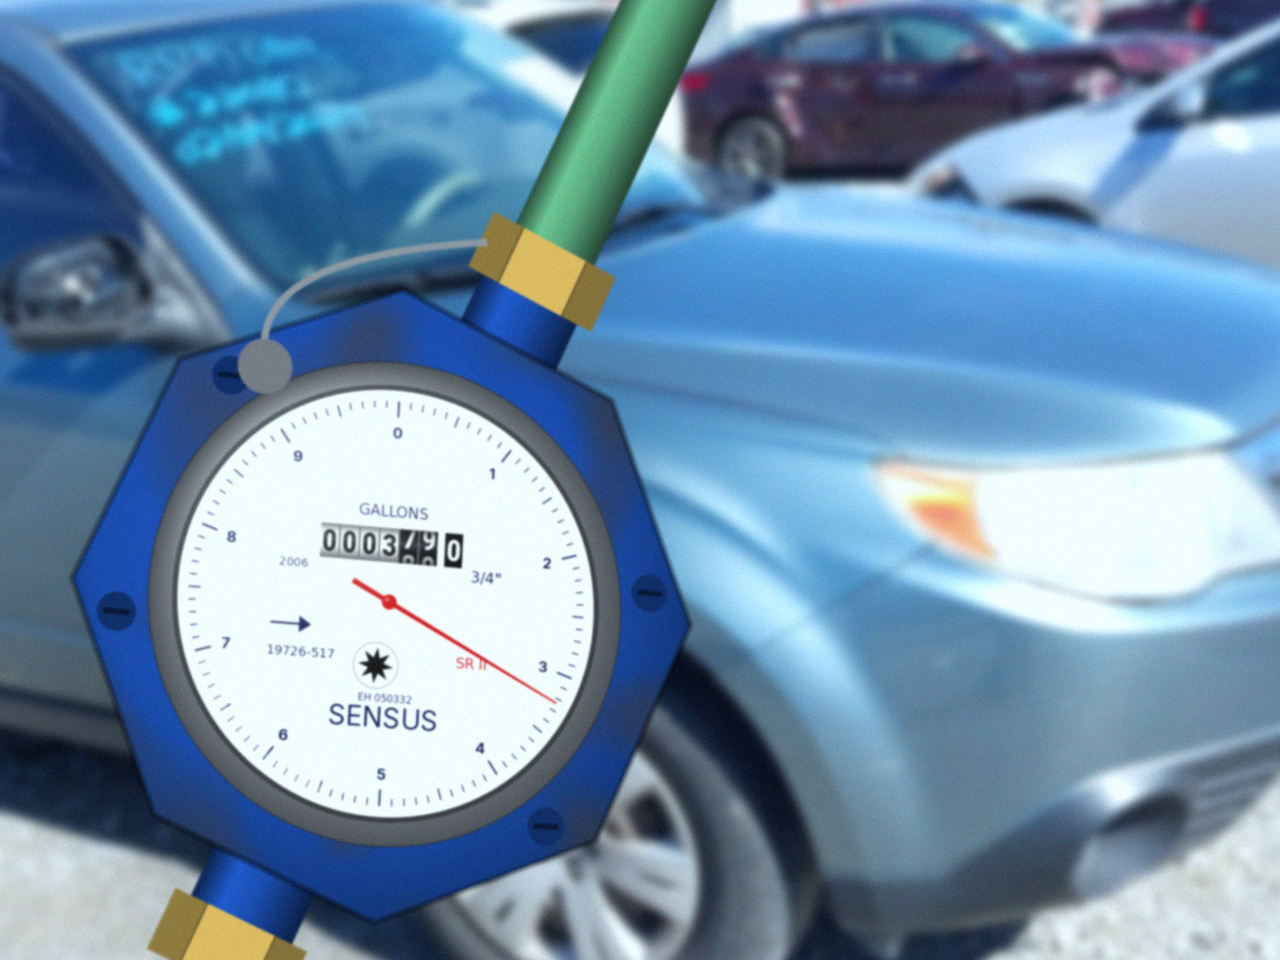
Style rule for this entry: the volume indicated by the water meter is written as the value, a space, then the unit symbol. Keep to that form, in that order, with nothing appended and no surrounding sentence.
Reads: 3793.2 gal
